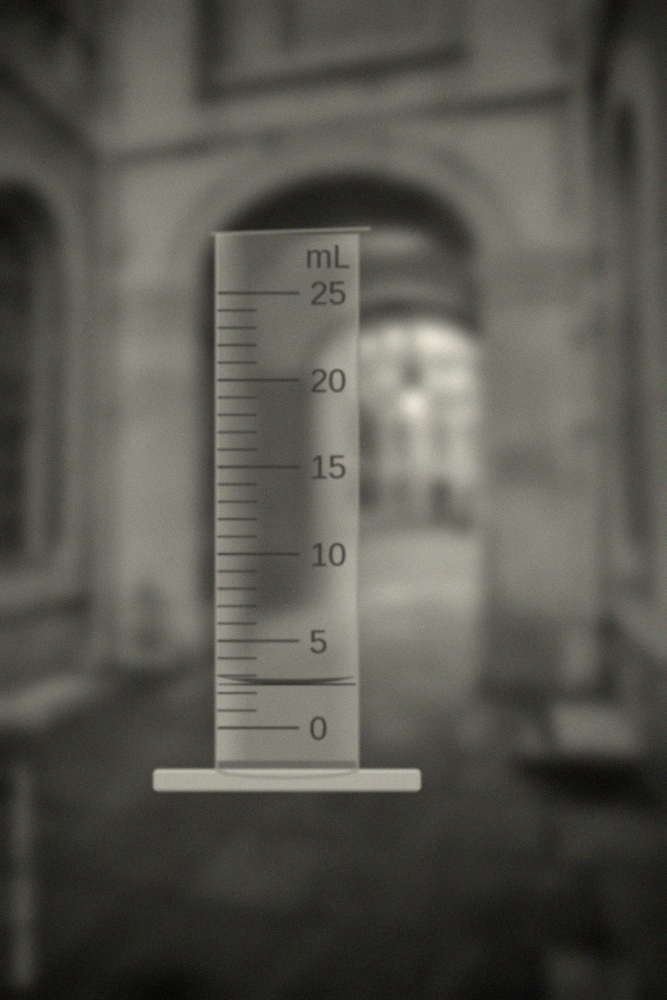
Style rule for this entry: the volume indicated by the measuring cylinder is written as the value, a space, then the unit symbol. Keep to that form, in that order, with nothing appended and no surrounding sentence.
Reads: 2.5 mL
